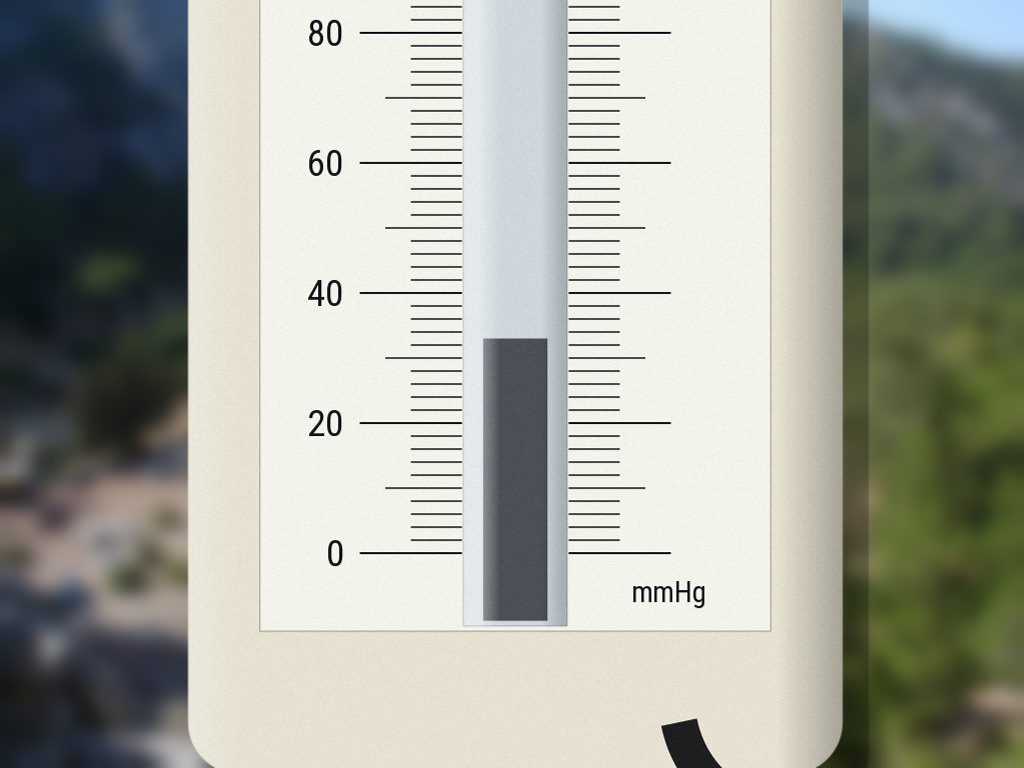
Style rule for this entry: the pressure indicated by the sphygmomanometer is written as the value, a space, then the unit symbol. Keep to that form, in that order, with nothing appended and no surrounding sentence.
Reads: 33 mmHg
